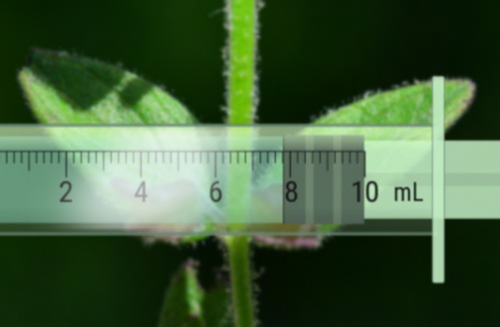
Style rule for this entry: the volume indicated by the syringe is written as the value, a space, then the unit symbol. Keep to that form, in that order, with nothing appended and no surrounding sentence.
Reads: 7.8 mL
